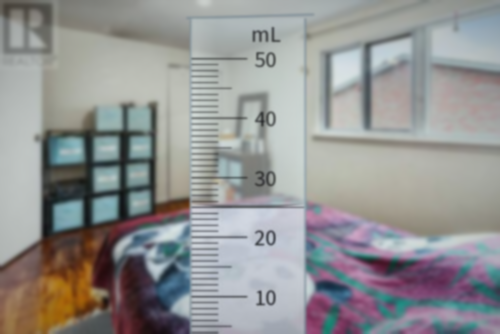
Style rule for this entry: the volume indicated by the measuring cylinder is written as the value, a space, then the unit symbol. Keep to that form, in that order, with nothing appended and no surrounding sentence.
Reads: 25 mL
